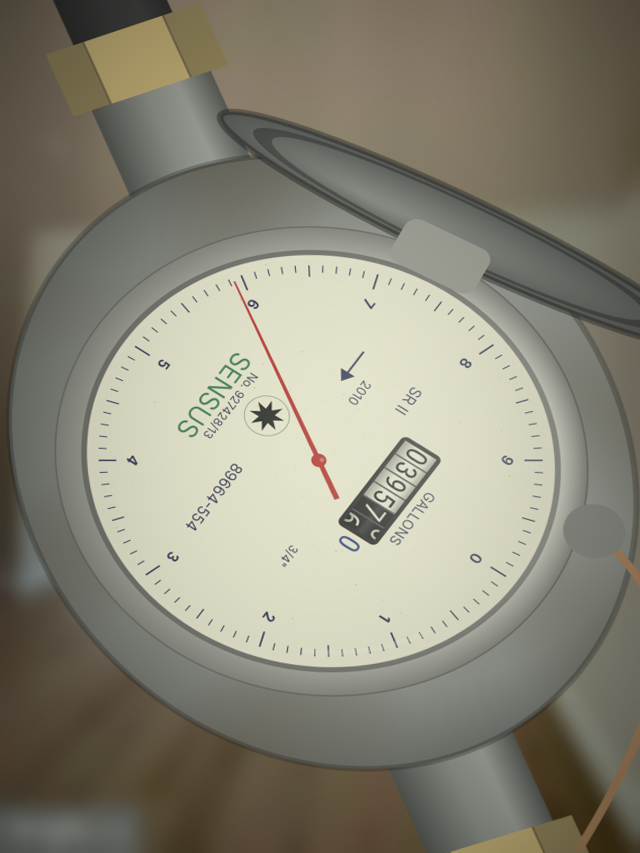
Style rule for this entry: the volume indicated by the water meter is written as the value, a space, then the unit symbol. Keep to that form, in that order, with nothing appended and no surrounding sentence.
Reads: 395755.9 gal
